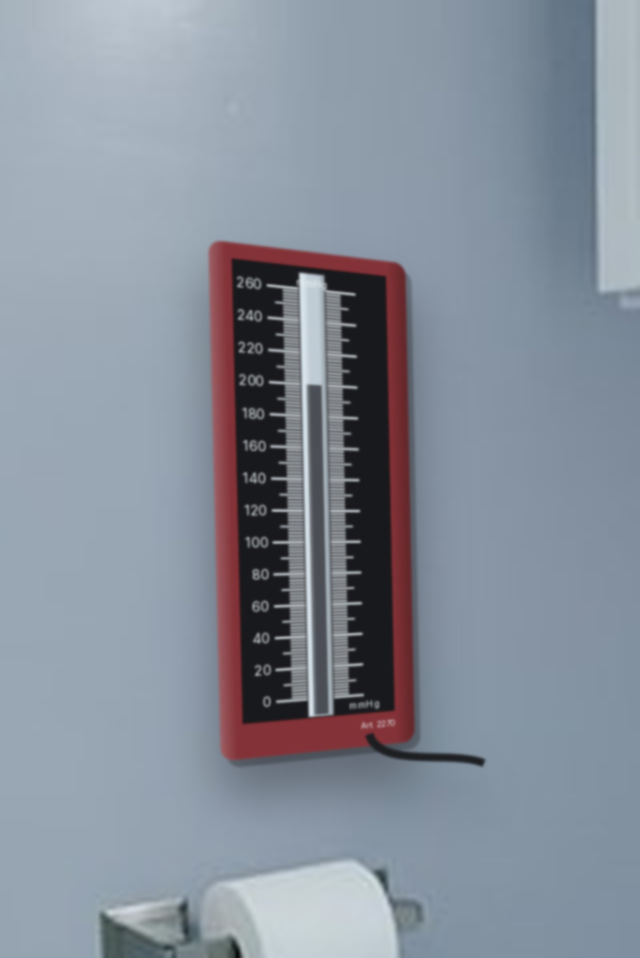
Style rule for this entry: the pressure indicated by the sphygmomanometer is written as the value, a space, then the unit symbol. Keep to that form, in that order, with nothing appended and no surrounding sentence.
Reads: 200 mmHg
